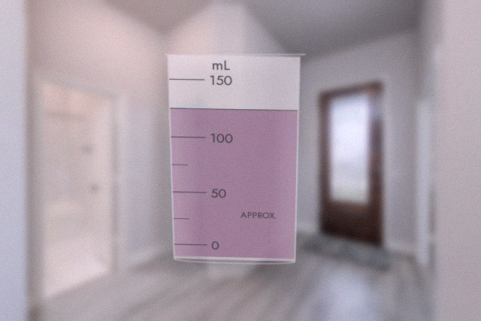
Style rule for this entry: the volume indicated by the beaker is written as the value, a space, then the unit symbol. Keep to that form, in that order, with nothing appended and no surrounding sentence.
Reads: 125 mL
